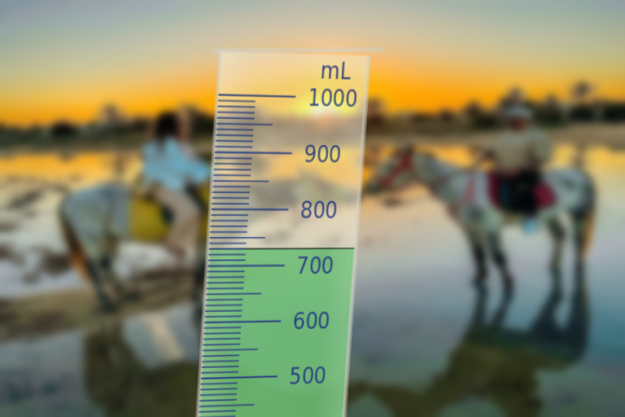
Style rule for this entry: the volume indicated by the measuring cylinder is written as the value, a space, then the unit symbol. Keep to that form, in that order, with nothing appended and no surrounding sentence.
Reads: 730 mL
